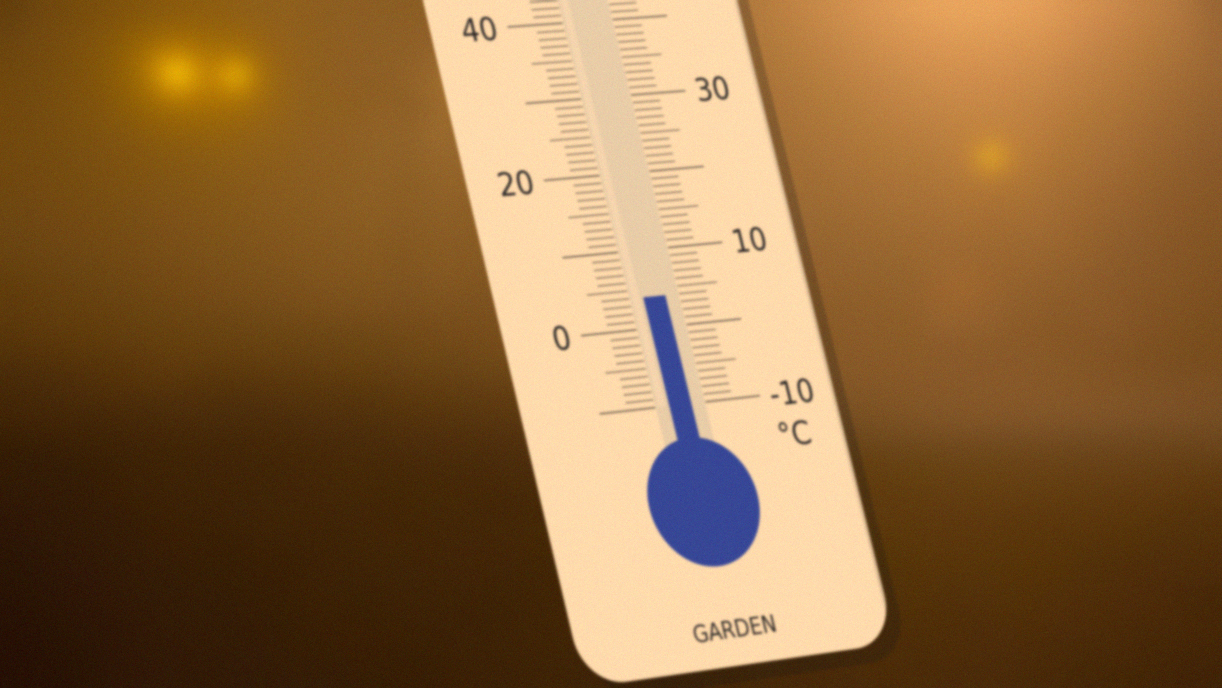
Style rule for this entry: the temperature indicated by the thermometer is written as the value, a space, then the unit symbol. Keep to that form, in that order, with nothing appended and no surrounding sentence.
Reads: 4 °C
